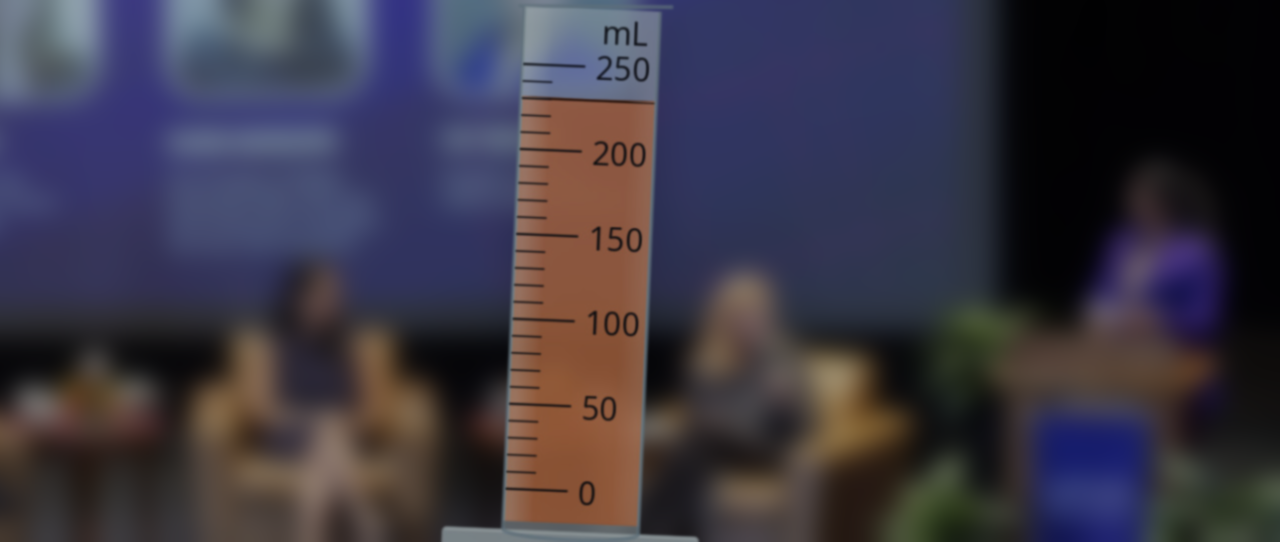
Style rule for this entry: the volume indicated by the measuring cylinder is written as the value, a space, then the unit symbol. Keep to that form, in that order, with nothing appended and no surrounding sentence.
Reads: 230 mL
